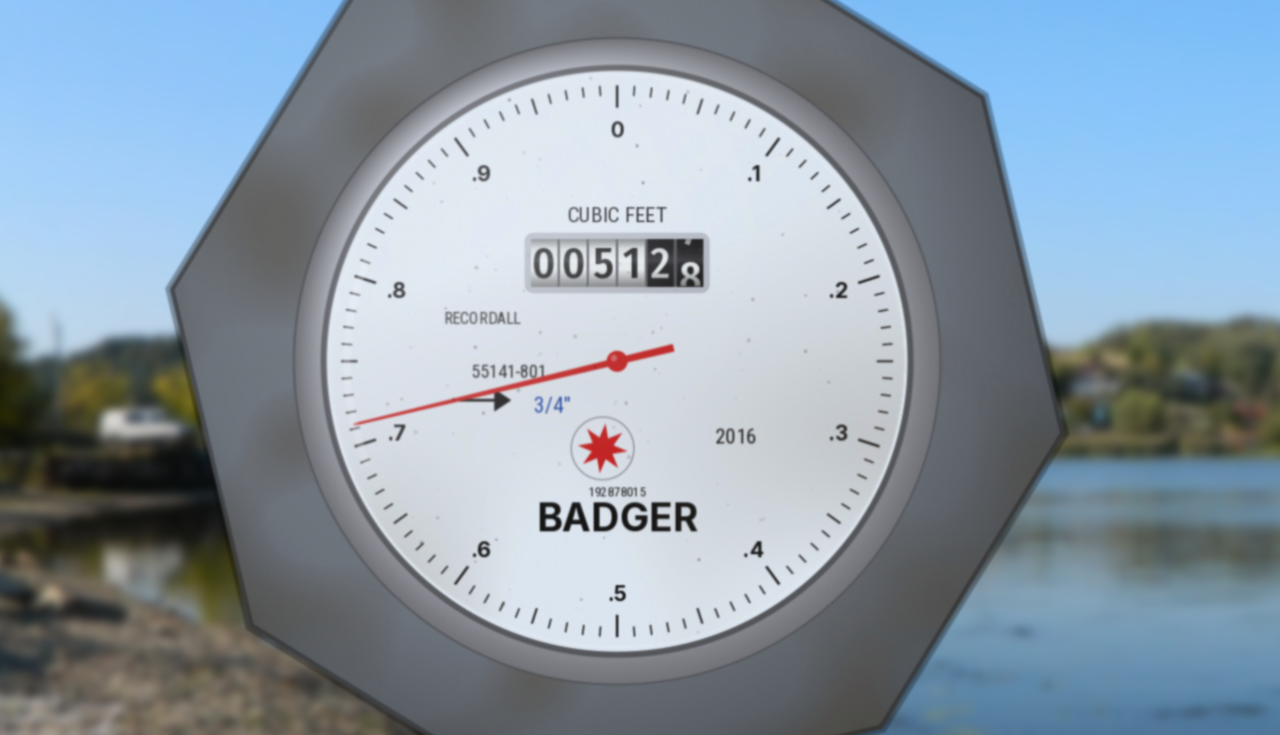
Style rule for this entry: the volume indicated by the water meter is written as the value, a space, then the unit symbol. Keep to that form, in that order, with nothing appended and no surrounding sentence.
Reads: 5127.71 ft³
